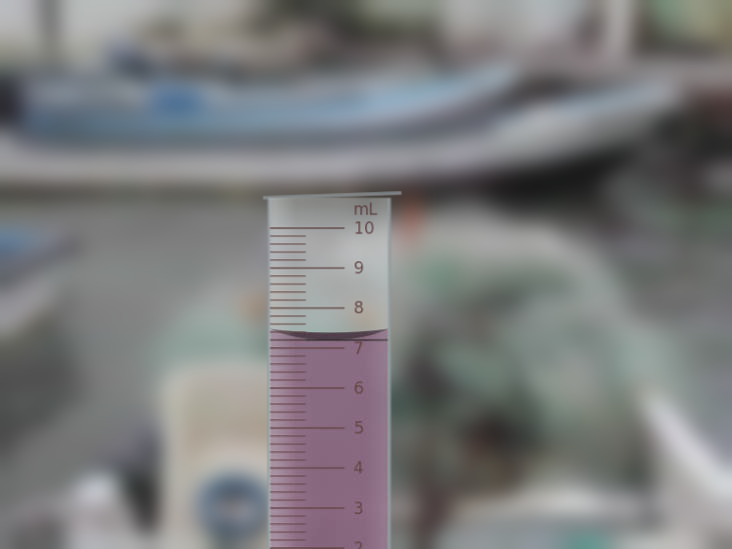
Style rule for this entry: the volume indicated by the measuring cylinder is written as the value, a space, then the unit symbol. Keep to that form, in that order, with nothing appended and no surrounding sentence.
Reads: 7.2 mL
